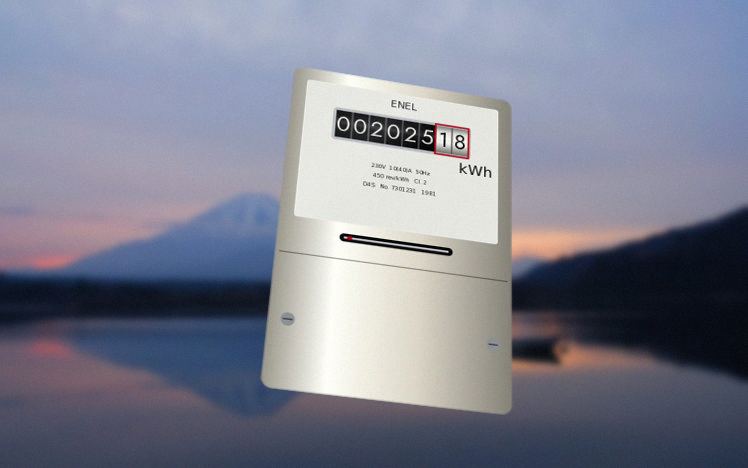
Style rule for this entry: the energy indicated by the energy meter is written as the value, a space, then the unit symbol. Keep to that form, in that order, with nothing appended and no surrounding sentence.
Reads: 2025.18 kWh
